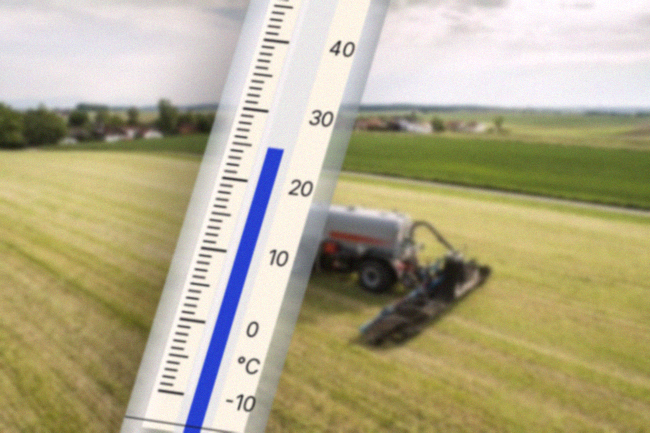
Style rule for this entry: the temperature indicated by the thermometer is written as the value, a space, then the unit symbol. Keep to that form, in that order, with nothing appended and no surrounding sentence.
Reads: 25 °C
